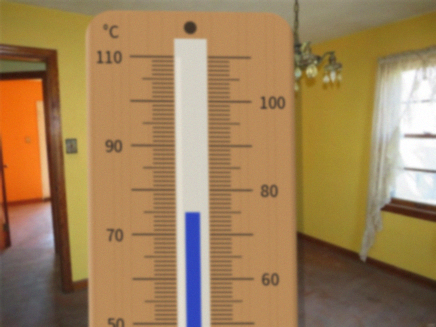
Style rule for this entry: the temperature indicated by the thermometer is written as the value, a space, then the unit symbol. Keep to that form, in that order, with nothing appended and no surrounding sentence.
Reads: 75 °C
